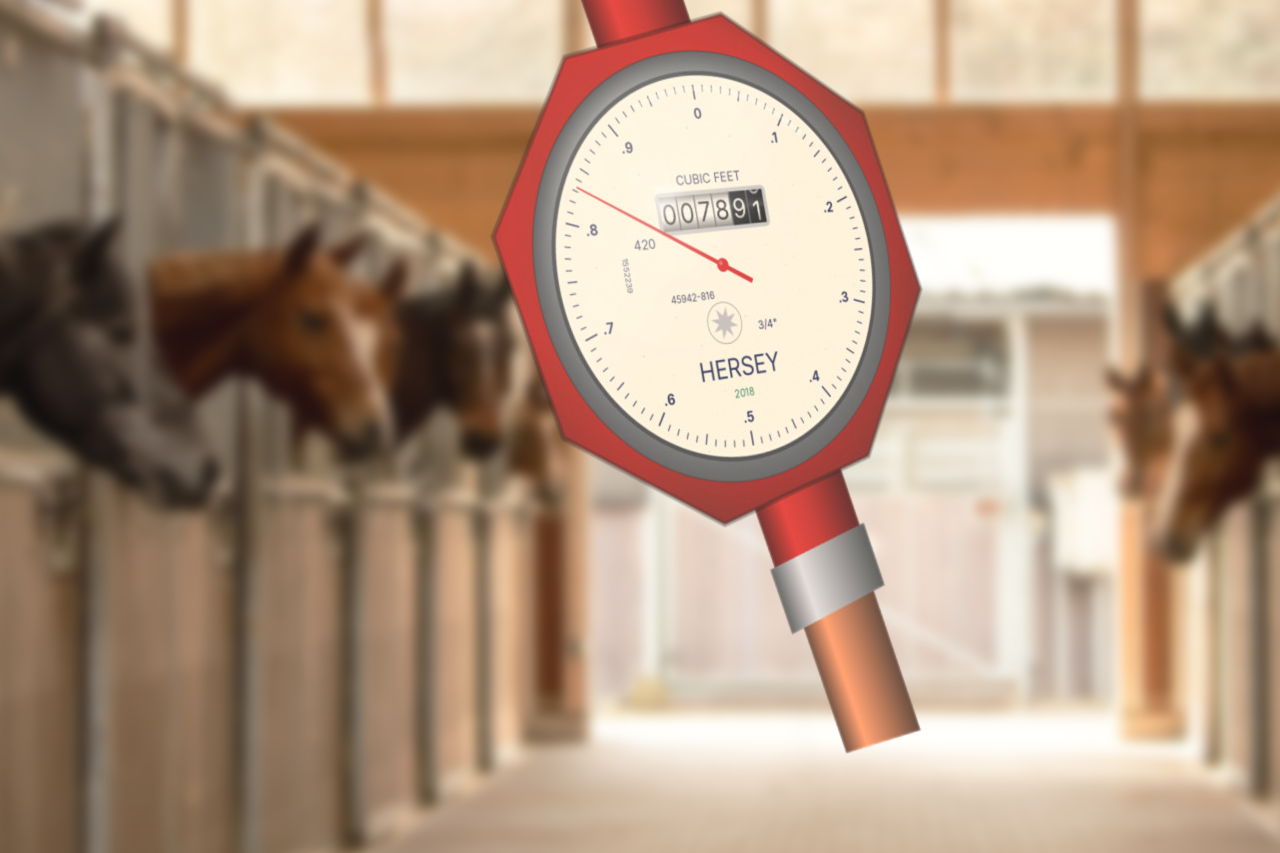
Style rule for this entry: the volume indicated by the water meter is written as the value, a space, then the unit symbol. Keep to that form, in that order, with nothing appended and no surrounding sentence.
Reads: 7890.83 ft³
